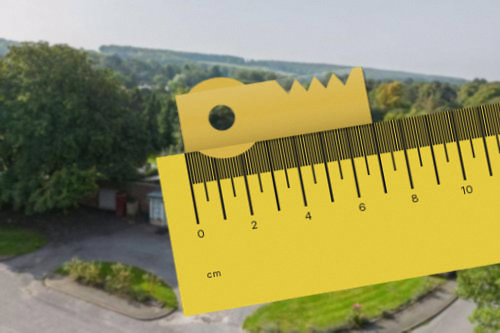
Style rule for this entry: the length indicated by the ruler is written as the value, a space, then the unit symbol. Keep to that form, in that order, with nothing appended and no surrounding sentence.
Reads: 7 cm
